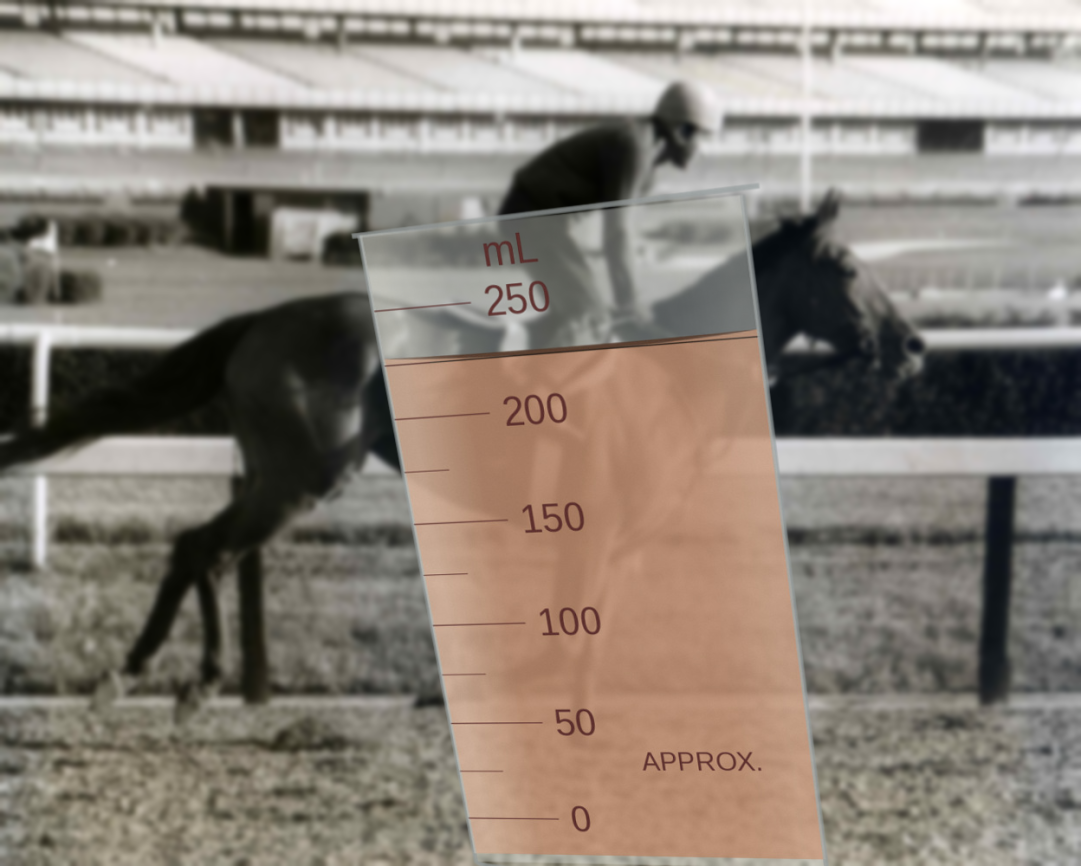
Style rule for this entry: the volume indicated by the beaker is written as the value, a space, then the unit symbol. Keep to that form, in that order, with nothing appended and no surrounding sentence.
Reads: 225 mL
